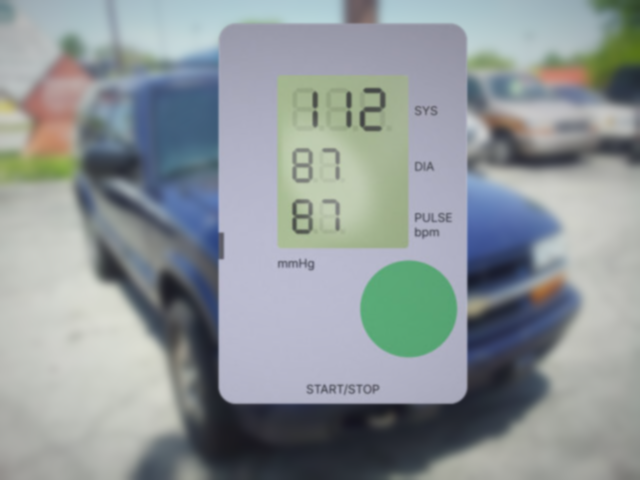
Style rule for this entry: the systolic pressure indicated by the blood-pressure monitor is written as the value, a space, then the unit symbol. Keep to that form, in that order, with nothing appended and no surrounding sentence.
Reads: 112 mmHg
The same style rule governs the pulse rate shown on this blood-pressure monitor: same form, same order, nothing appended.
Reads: 87 bpm
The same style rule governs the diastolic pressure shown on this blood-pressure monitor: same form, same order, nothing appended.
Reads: 87 mmHg
